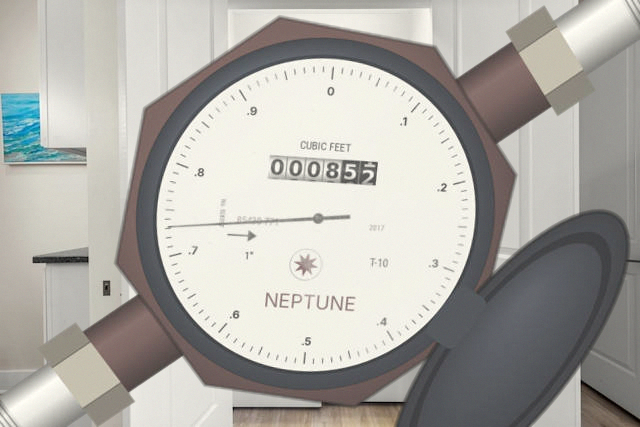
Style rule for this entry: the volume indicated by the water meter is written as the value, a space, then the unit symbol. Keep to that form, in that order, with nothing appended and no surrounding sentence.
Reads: 851.73 ft³
